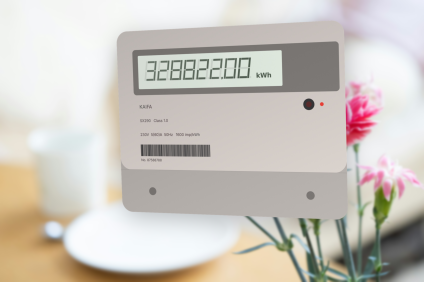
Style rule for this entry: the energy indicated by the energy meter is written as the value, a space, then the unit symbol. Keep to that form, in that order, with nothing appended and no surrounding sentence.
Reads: 328822.00 kWh
